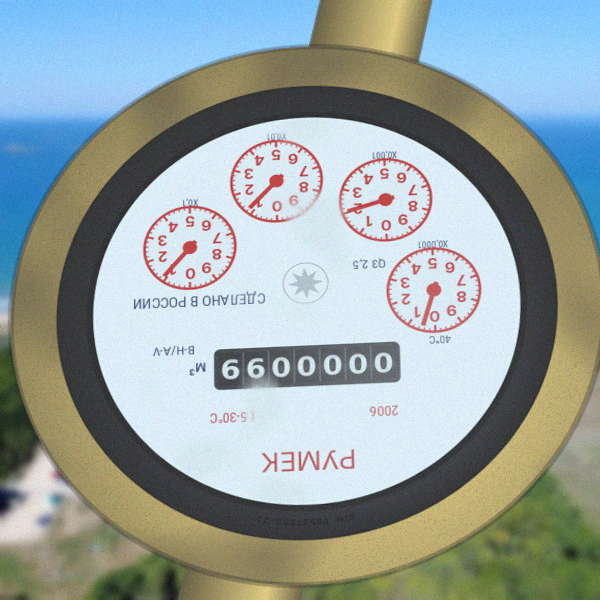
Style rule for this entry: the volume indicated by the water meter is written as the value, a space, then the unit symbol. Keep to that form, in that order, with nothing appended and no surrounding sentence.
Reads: 99.1120 m³
